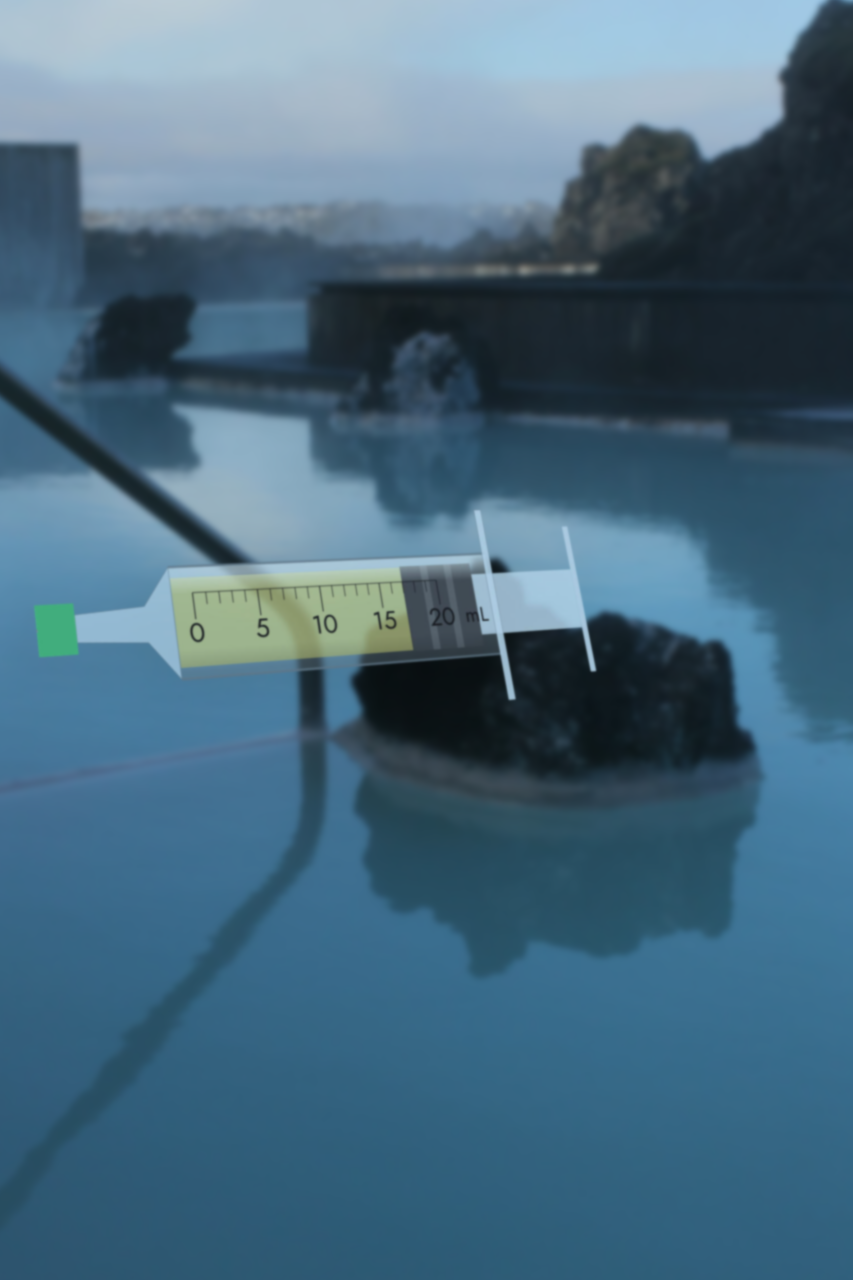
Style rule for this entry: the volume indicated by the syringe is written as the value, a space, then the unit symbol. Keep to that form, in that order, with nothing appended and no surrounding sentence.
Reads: 17 mL
